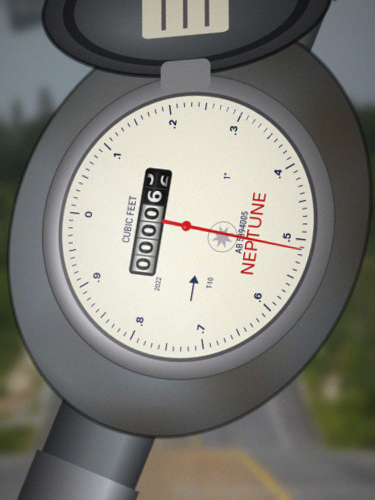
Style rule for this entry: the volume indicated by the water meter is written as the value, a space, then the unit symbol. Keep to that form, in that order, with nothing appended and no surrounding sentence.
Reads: 65.51 ft³
